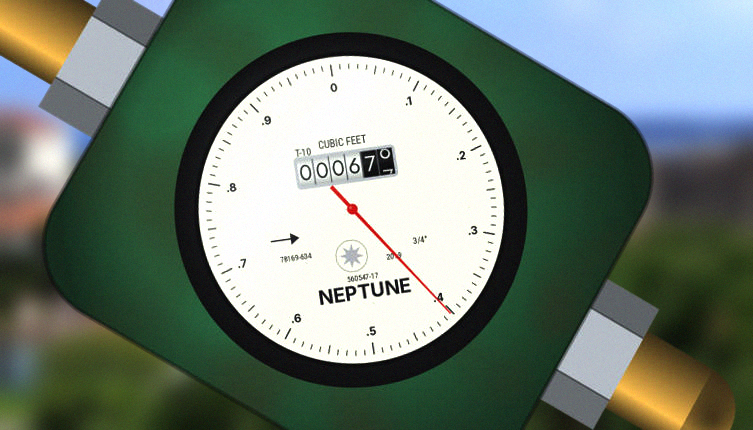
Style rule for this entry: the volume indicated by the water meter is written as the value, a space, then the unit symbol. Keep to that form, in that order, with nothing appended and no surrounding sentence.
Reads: 676.40 ft³
